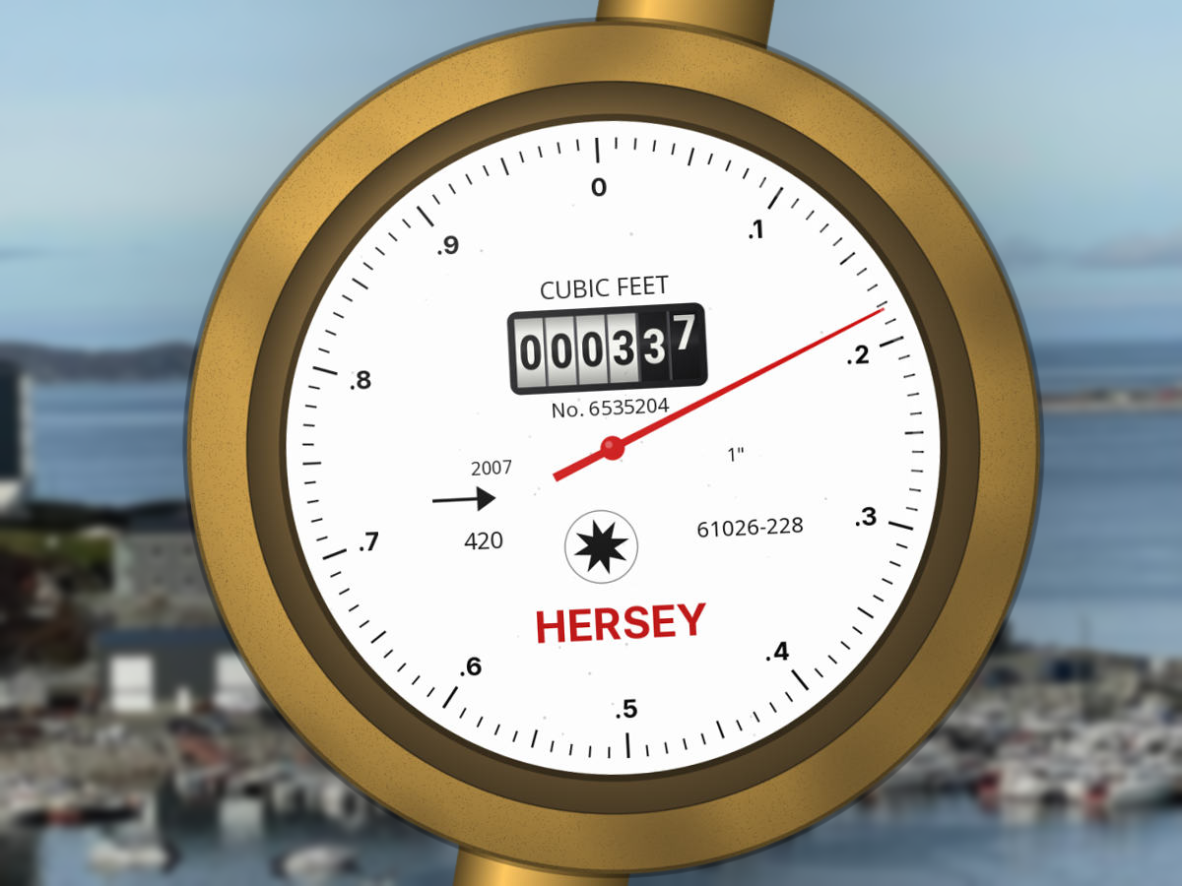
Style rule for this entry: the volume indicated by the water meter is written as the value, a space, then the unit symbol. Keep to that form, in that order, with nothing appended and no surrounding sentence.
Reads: 337.18 ft³
